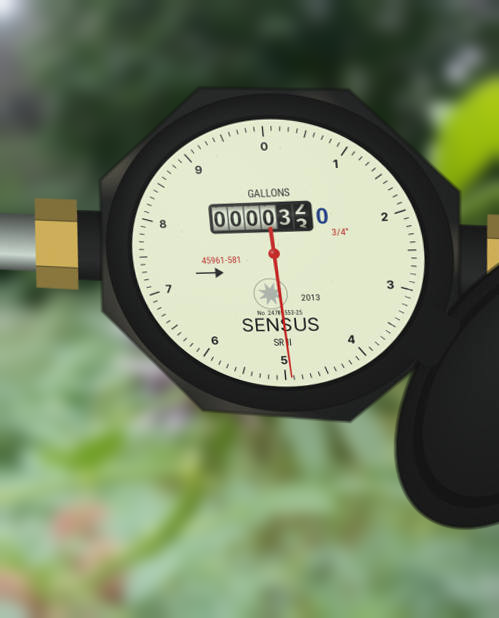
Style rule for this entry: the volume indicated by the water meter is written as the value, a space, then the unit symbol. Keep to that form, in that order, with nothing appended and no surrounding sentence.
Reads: 324.9 gal
